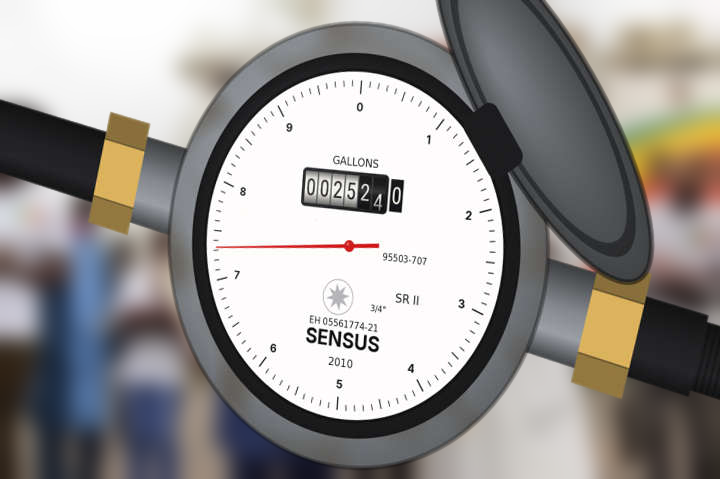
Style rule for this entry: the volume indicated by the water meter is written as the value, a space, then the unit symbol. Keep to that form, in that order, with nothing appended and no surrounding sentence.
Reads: 25237.3 gal
